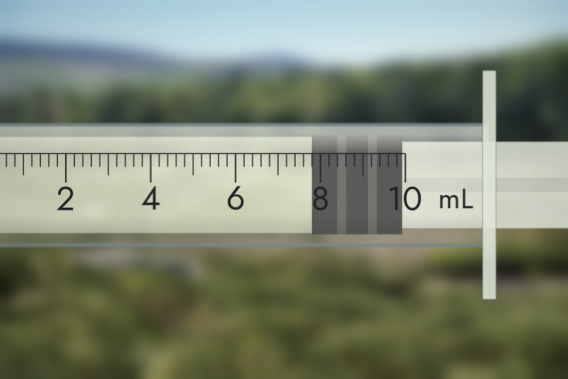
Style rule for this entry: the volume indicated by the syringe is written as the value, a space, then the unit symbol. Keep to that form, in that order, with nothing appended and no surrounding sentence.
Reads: 7.8 mL
